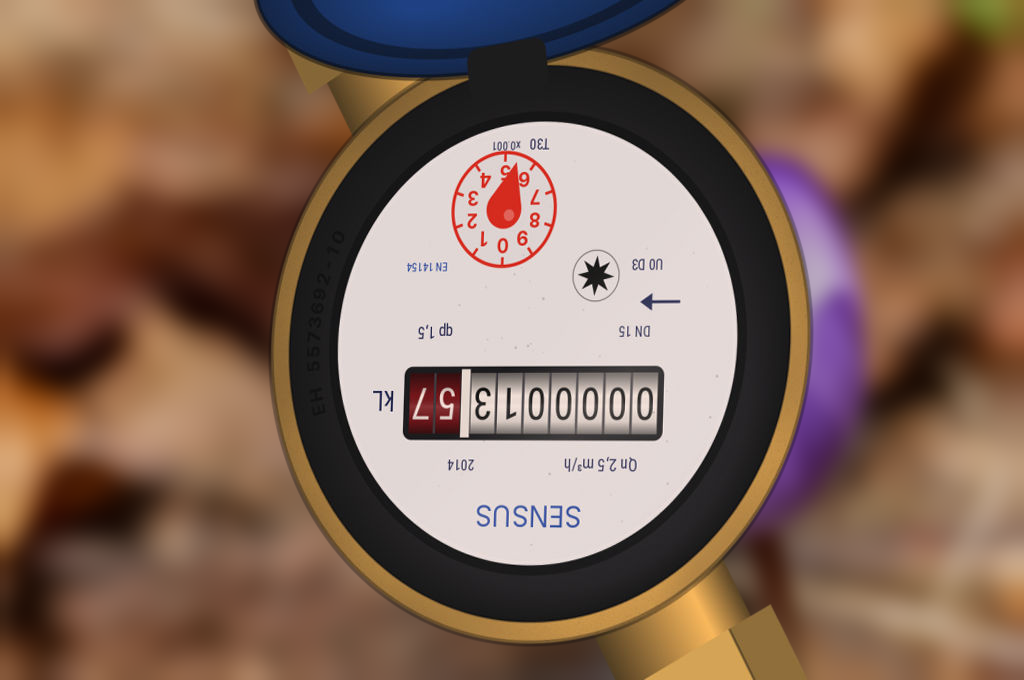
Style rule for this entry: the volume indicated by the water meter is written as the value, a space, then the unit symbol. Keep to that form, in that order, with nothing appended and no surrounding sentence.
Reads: 13.575 kL
